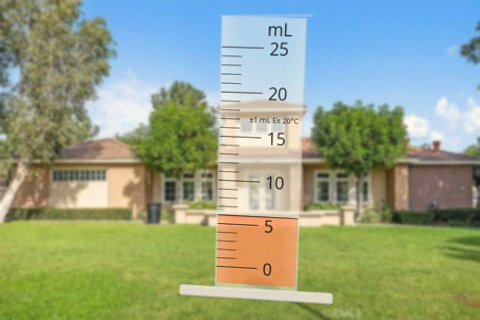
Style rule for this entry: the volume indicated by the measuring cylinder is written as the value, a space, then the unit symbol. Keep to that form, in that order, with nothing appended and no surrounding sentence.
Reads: 6 mL
